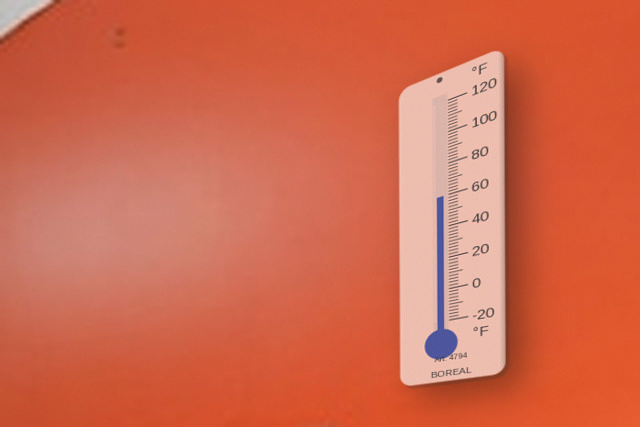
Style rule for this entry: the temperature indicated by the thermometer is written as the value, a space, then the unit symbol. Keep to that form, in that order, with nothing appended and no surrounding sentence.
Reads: 60 °F
